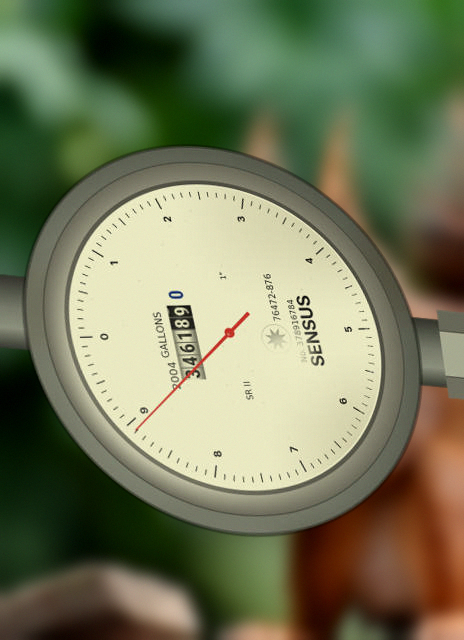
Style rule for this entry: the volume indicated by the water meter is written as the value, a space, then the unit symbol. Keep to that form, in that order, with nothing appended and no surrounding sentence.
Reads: 3461888.9 gal
